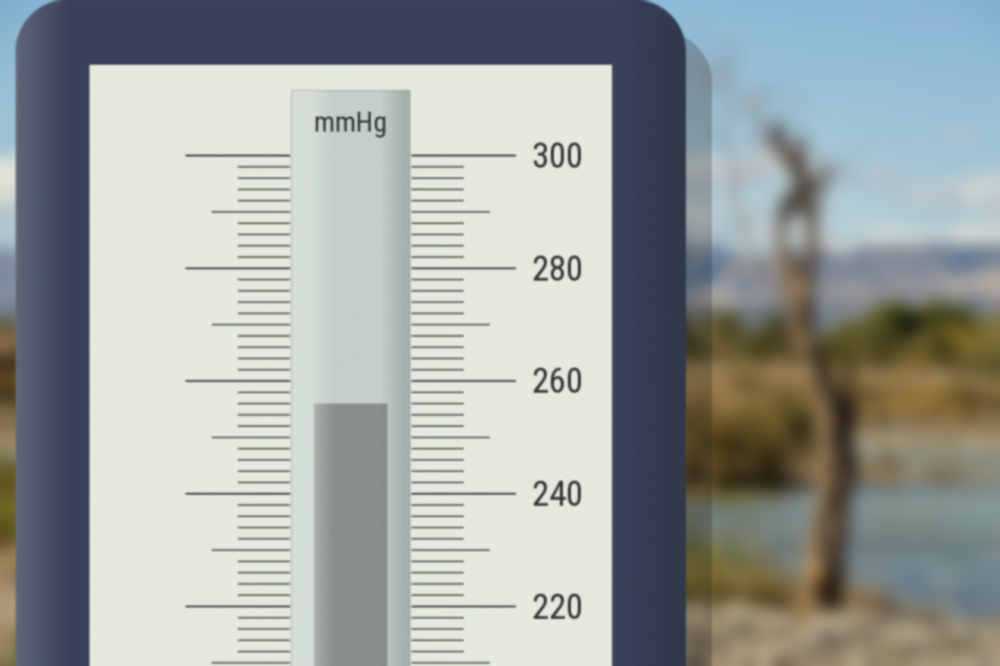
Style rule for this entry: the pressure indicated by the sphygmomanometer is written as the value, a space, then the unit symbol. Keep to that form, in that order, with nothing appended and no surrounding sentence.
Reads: 256 mmHg
